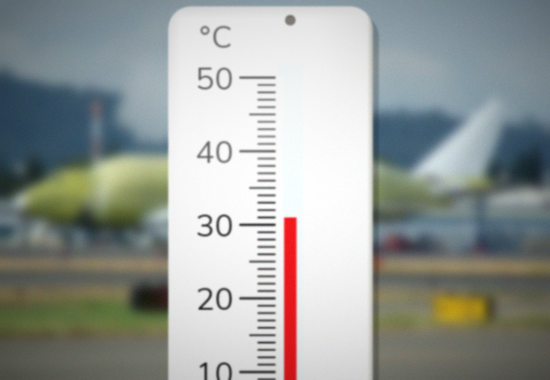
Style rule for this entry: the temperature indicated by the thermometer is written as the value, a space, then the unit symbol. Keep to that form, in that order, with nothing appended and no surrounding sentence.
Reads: 31 °C
